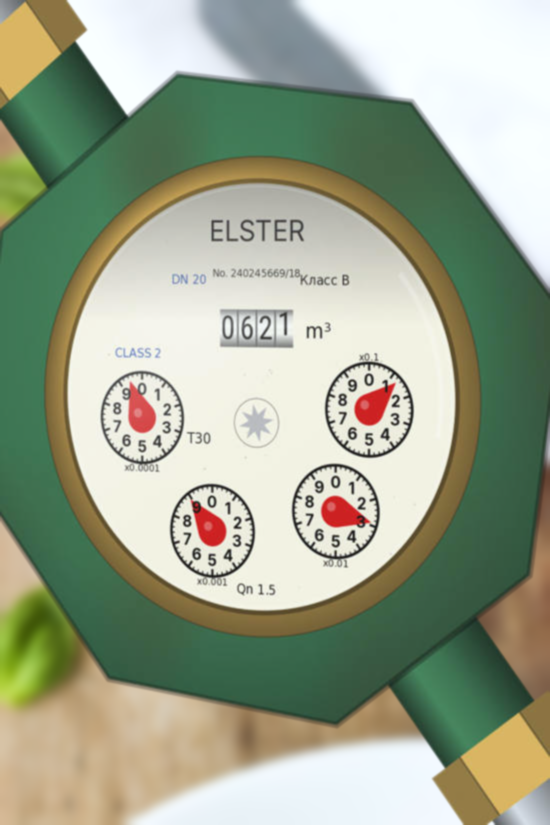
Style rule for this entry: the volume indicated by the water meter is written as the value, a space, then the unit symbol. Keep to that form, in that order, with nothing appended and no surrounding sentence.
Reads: 621.1289 m³
